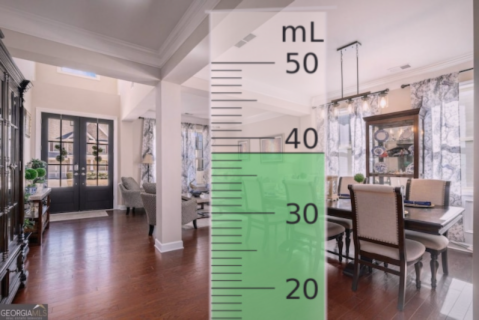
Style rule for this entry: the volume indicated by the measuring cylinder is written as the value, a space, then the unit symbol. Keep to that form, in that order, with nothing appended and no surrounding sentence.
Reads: 38 mL
